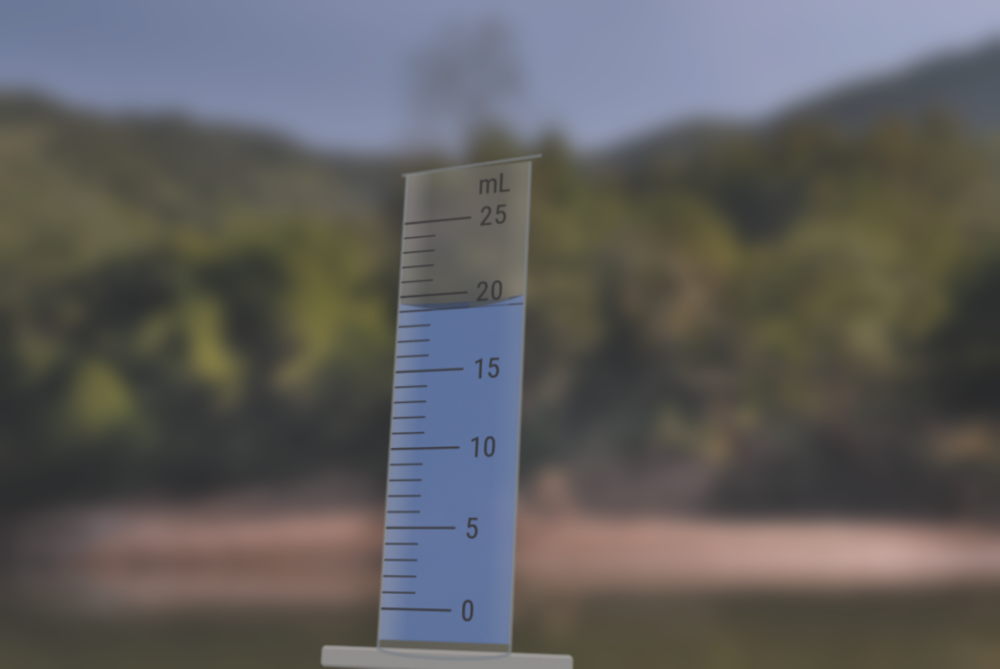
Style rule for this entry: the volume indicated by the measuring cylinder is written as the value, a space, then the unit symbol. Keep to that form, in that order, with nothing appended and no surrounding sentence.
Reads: 19 mL
